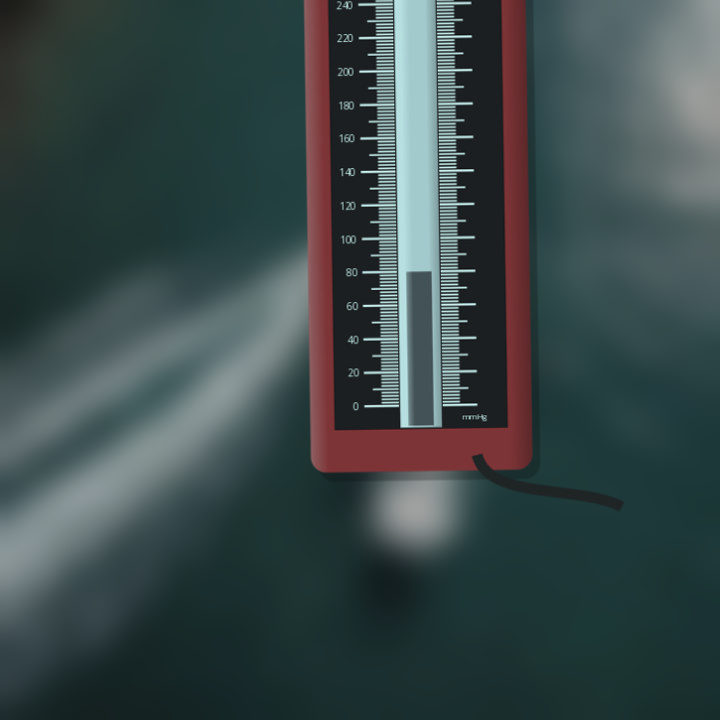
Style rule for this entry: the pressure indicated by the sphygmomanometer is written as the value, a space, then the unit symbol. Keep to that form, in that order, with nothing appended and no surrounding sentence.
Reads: 80 mmHg
